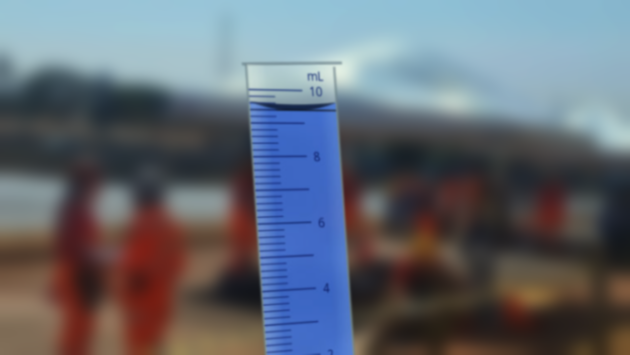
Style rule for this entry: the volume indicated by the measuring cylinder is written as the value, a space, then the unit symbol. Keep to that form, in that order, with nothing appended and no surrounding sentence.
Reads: 9.4 mL
